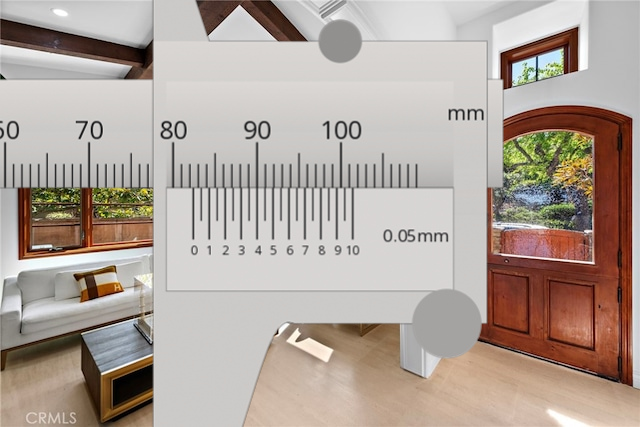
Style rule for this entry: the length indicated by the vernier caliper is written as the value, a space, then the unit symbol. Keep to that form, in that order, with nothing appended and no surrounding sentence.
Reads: 82.4 mm
